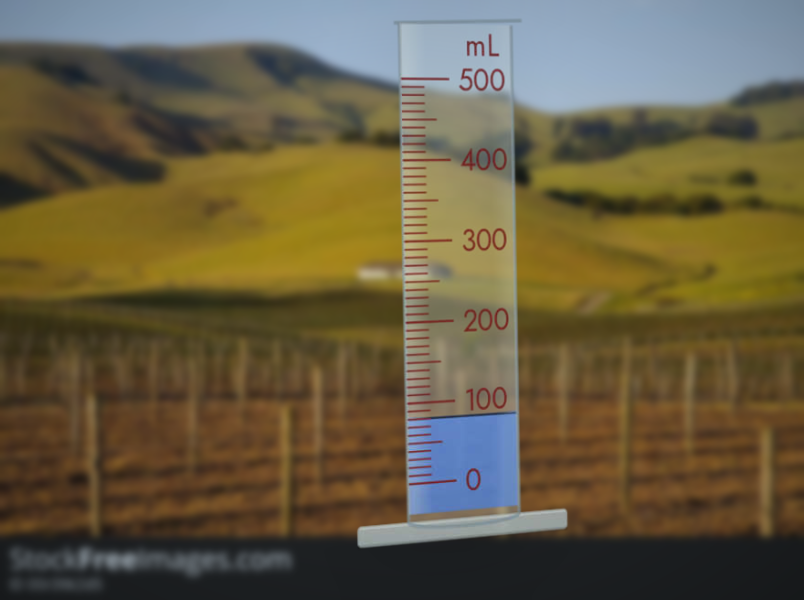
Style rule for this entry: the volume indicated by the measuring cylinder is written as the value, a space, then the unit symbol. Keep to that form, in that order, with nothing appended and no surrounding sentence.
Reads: 80 mL
